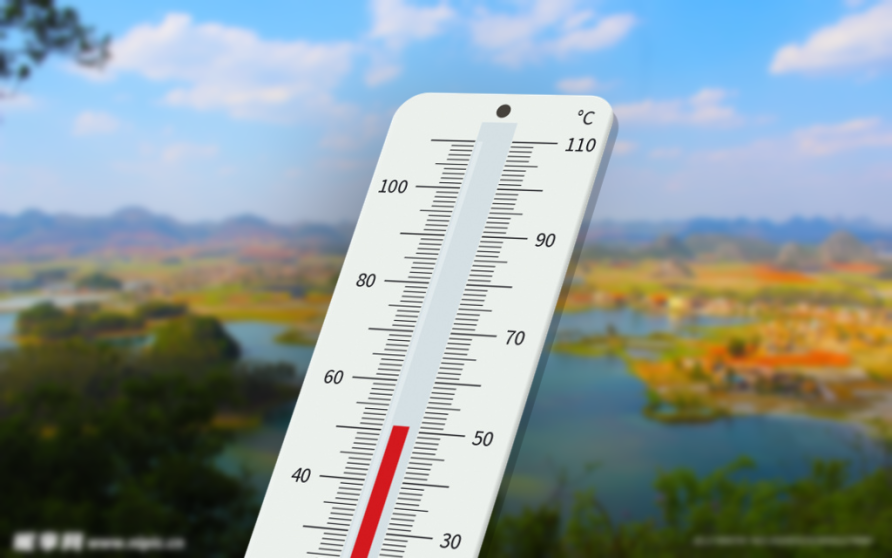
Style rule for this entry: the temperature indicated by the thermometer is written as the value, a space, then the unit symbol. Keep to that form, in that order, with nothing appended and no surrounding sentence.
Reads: 51 °C
